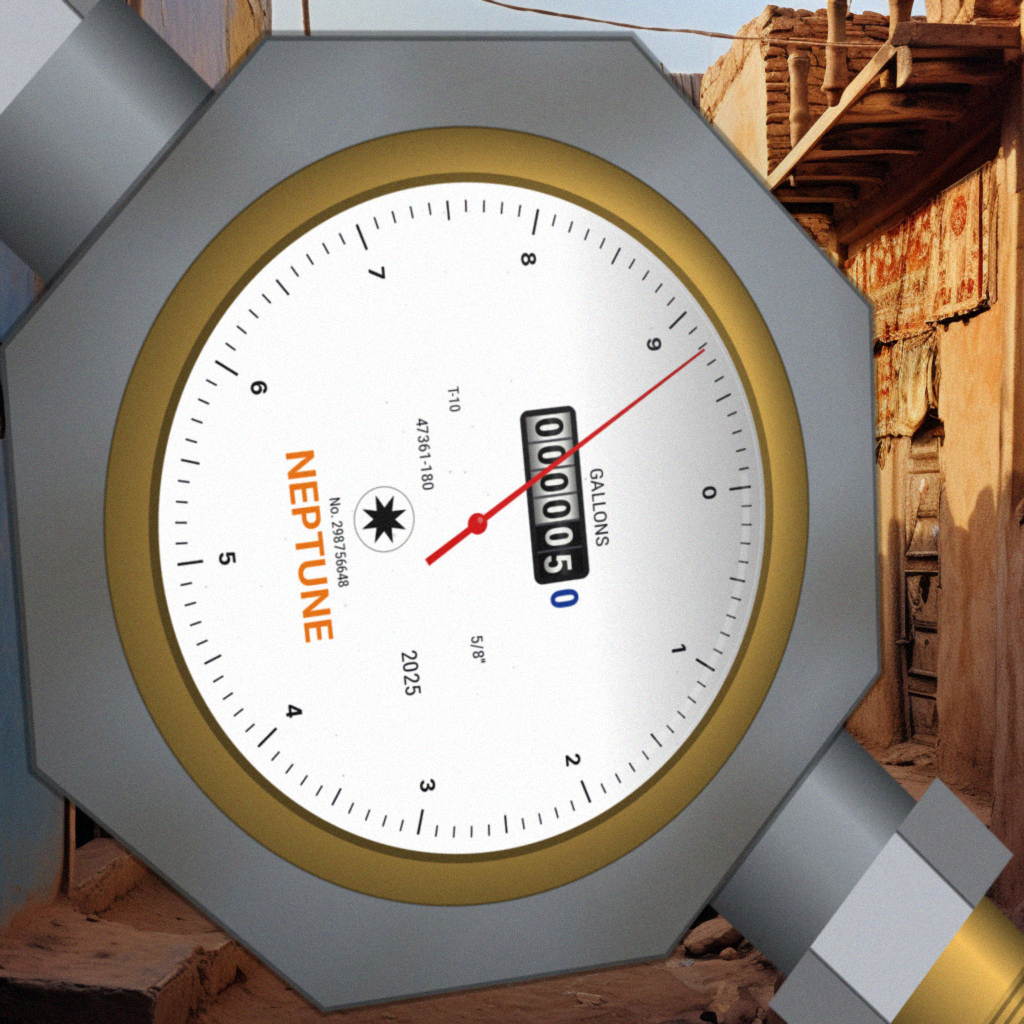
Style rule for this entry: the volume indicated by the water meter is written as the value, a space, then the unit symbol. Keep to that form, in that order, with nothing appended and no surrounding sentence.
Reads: 49.2 gal
